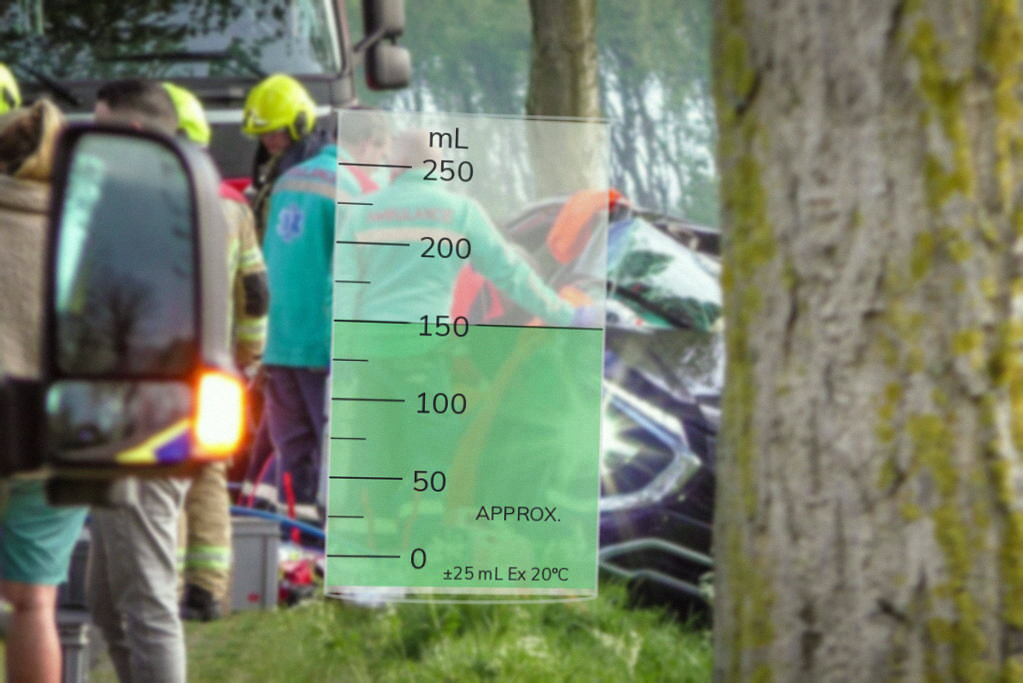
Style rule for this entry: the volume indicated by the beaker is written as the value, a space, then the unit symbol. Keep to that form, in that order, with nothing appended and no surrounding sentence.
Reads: 150 mL
